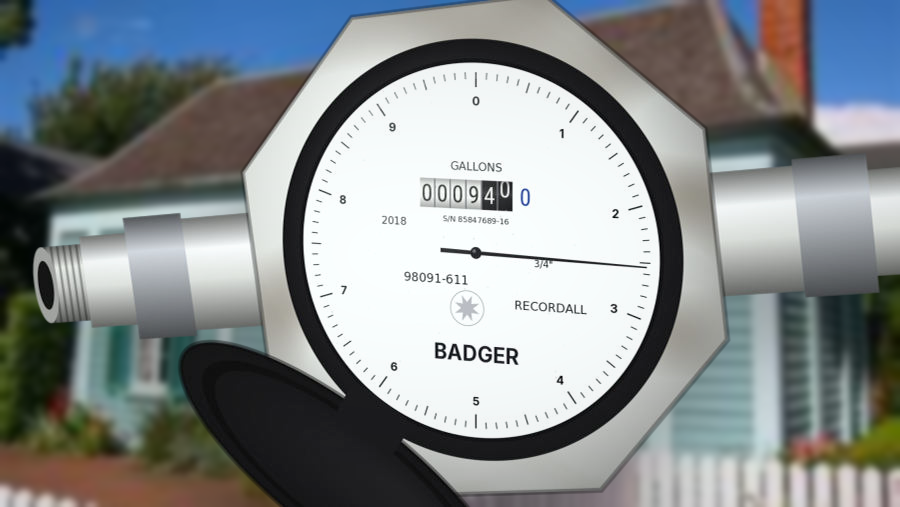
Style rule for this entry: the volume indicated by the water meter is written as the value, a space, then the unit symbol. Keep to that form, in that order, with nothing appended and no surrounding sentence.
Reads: 9402.5 gal
